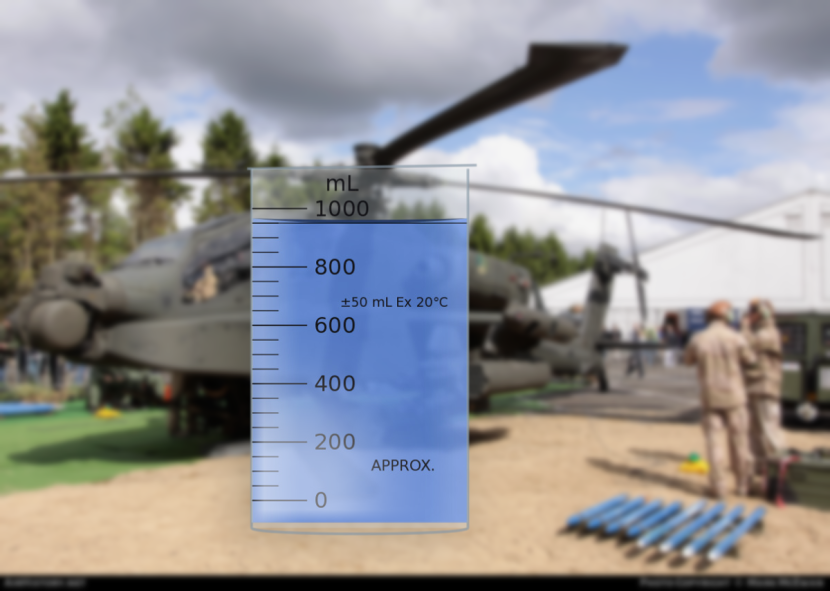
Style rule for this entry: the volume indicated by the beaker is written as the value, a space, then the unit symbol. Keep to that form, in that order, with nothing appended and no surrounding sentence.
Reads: 950 mL
